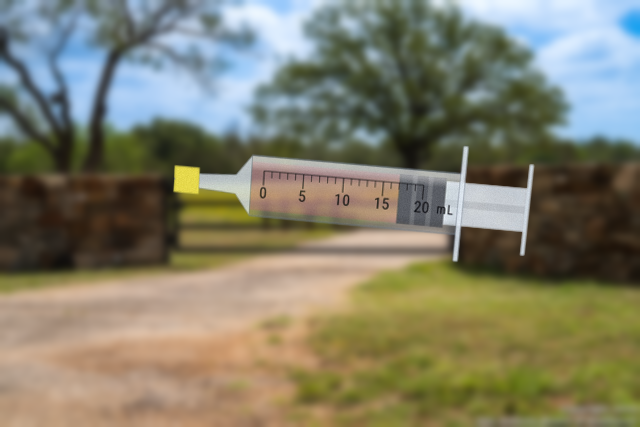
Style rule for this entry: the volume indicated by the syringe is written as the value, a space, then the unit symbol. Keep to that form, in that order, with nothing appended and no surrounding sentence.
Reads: 17 mL
